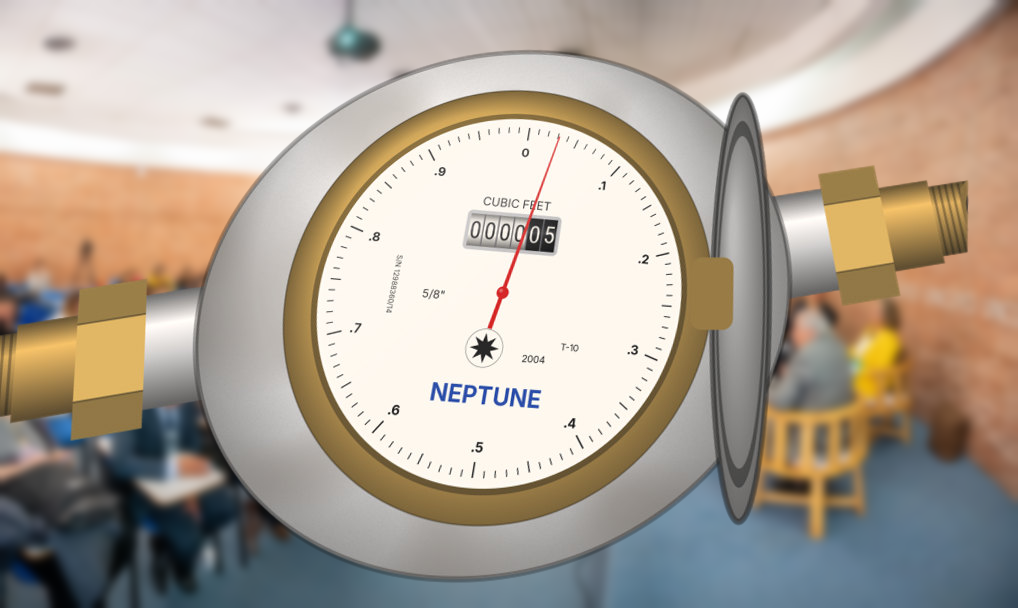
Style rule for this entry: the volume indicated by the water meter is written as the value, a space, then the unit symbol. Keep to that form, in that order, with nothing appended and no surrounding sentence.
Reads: 5.03 ft³
